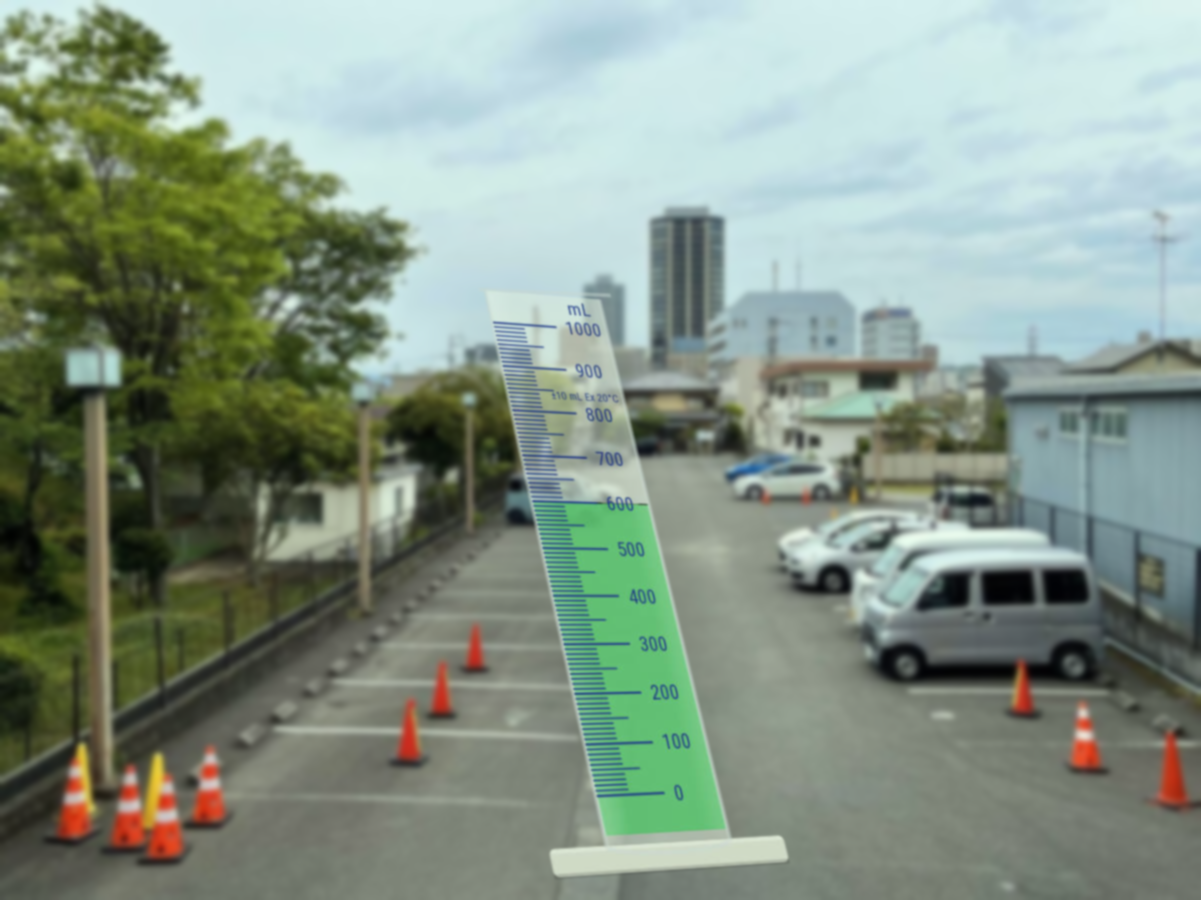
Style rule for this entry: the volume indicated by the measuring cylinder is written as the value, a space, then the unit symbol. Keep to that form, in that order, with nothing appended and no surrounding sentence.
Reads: 600 mL
